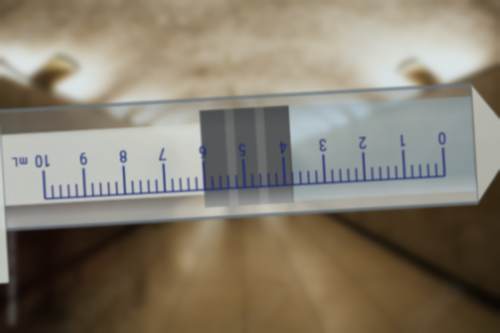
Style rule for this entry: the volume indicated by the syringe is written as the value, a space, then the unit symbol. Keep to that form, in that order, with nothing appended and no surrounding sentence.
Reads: 3.8 mL
